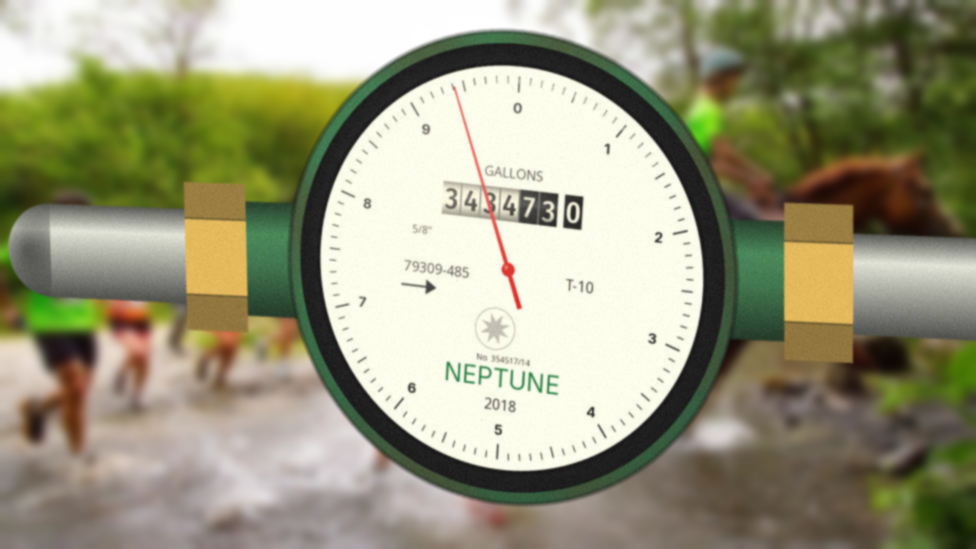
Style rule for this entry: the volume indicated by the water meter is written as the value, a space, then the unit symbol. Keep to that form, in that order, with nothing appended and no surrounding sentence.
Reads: 3434729.4 gal
